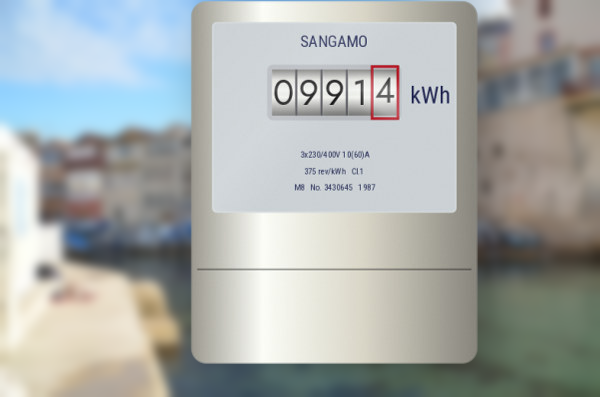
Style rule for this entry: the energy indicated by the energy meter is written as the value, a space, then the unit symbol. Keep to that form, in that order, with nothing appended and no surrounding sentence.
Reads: 991.4 kWh
